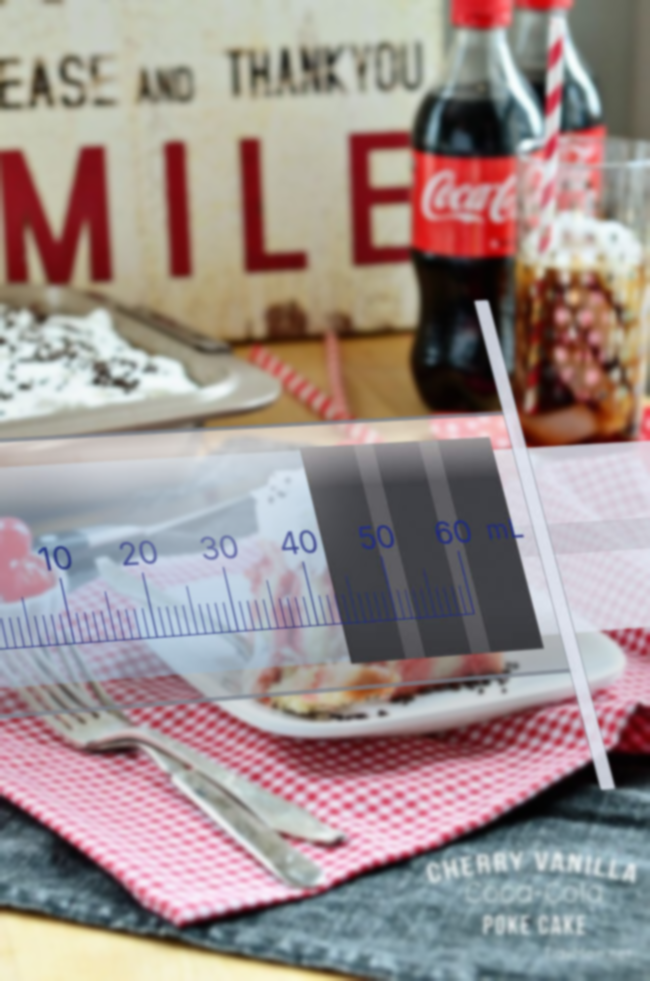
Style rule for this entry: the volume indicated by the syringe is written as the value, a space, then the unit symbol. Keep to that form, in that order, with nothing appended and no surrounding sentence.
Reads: 43 mL
